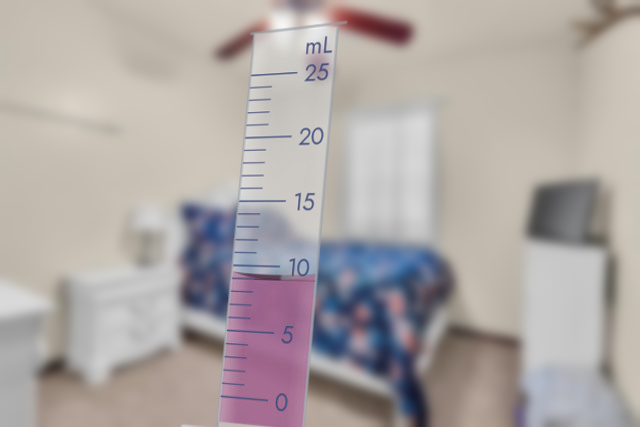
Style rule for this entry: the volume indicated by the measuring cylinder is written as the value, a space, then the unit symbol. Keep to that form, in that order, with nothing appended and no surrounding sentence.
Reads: 9 mL
